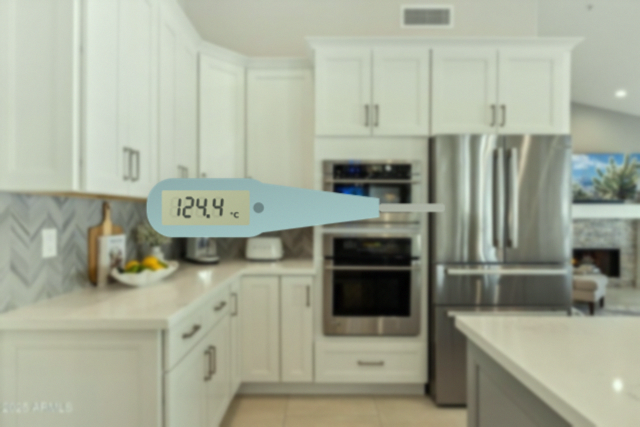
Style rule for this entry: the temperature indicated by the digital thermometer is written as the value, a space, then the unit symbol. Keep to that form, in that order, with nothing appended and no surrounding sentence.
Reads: 124.4 °C
